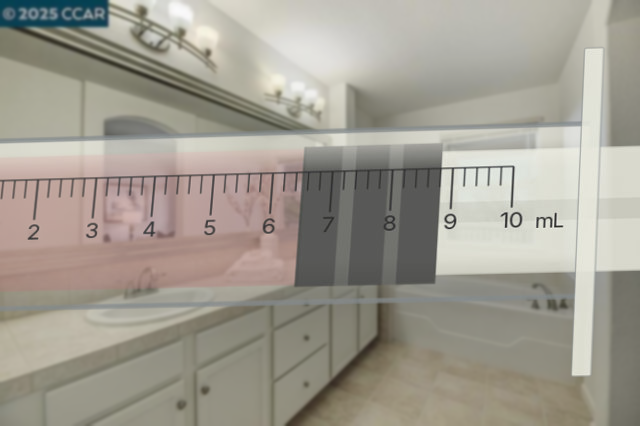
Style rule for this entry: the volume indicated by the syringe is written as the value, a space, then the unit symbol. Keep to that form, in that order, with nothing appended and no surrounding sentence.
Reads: 6.5 mL
